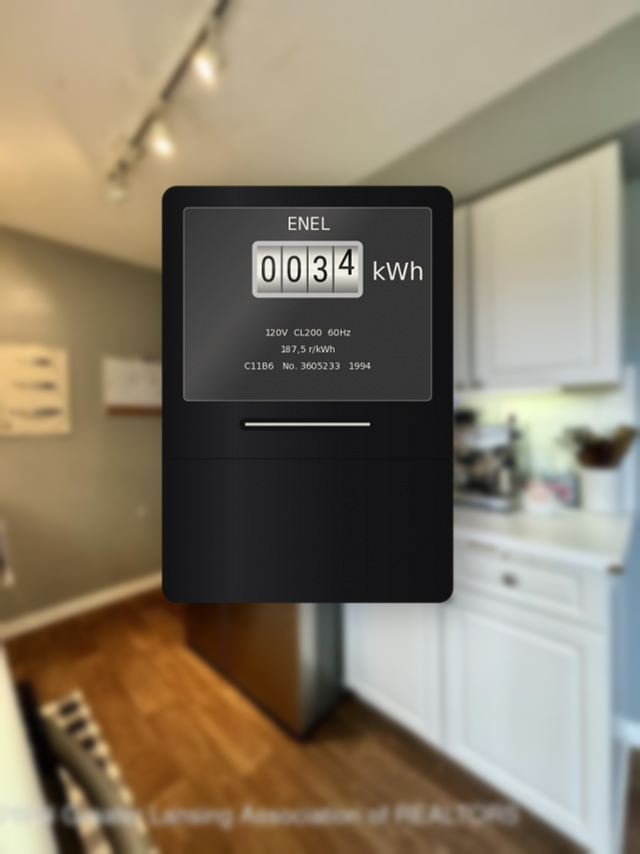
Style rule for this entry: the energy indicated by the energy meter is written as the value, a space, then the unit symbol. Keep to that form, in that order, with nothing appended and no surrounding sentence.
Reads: 34 kWh
